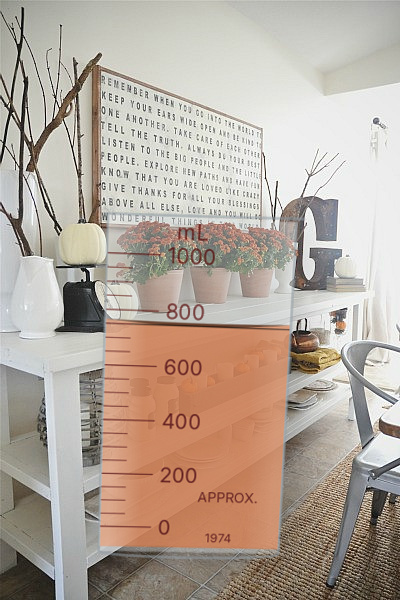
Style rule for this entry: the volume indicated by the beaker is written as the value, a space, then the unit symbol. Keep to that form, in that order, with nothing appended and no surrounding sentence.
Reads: 750 mL
